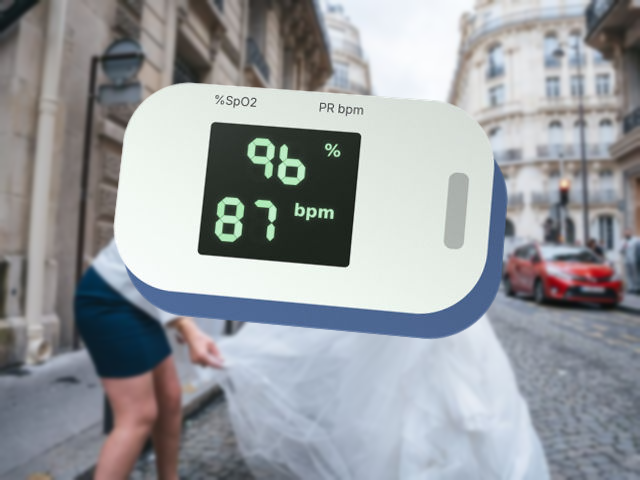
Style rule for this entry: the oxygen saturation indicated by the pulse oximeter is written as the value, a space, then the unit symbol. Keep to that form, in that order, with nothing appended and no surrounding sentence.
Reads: 96 %
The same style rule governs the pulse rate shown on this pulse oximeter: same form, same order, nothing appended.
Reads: 87 bpm
